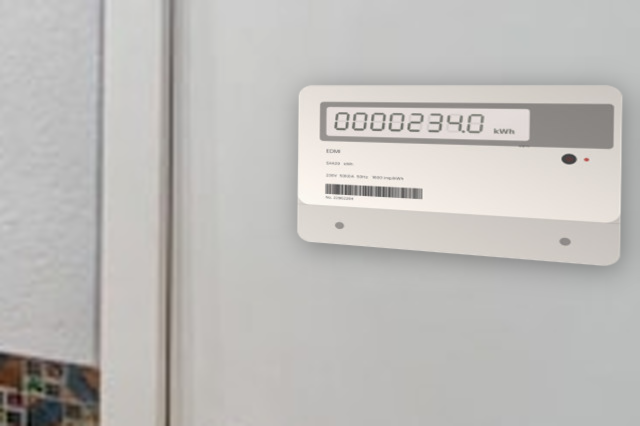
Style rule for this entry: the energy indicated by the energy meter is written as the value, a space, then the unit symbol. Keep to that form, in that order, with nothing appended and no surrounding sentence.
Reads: 234.0 kWh
